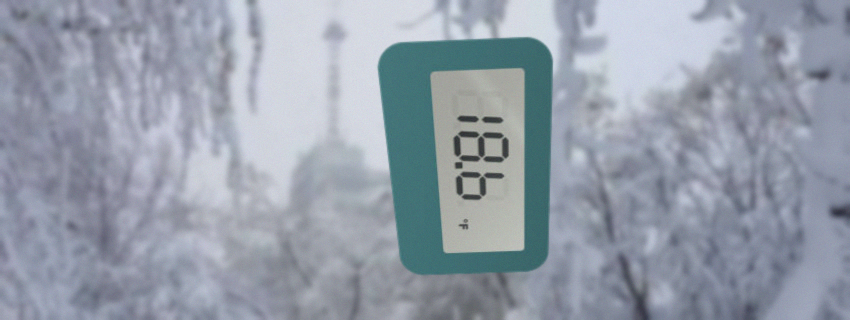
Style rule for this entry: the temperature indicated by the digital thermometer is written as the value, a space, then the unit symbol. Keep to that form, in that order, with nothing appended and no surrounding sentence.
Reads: 18.6 °F
